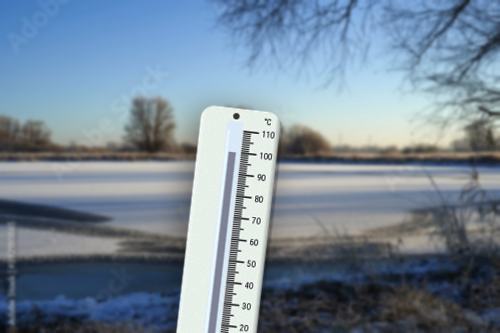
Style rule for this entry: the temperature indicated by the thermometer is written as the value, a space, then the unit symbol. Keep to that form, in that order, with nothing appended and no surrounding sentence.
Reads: 100 °C
